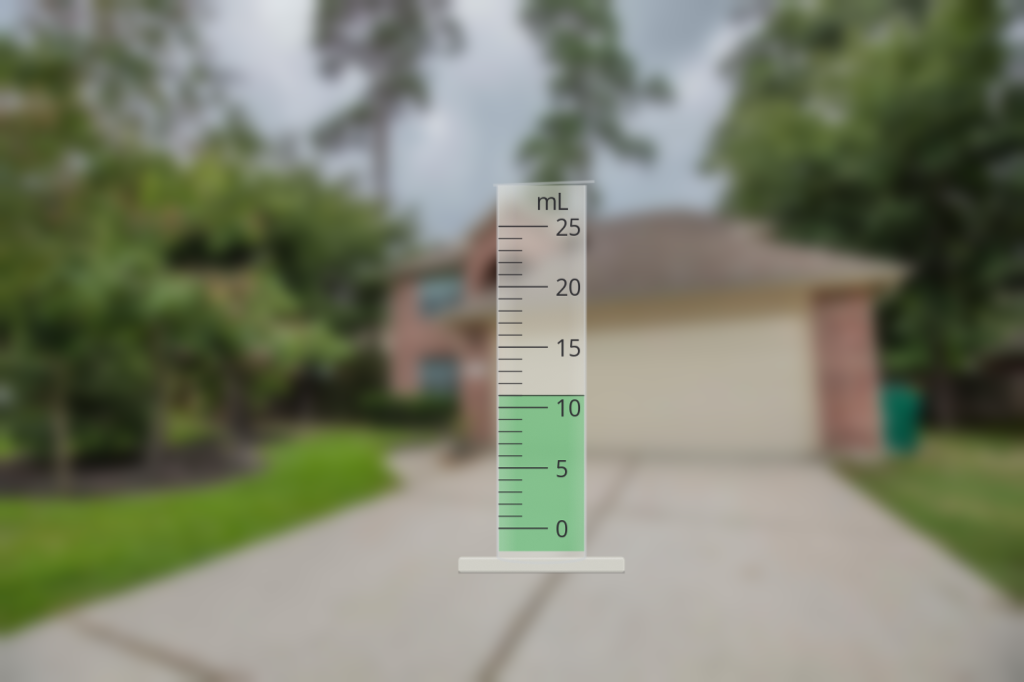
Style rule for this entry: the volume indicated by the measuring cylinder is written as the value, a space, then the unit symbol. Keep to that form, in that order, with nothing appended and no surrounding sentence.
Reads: 11 mL
